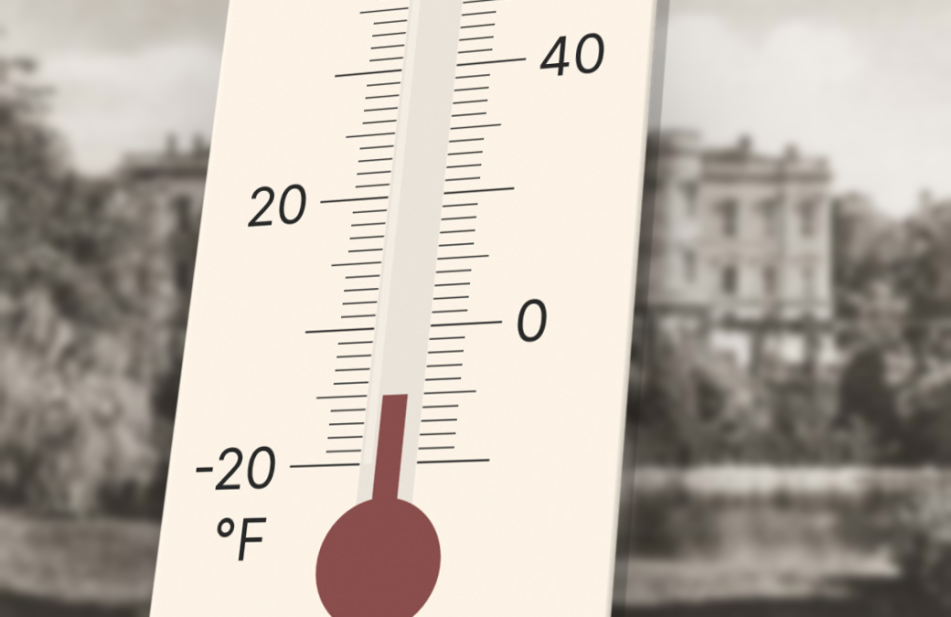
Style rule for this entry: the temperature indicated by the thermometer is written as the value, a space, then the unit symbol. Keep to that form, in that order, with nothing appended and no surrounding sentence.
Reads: -10 °F
